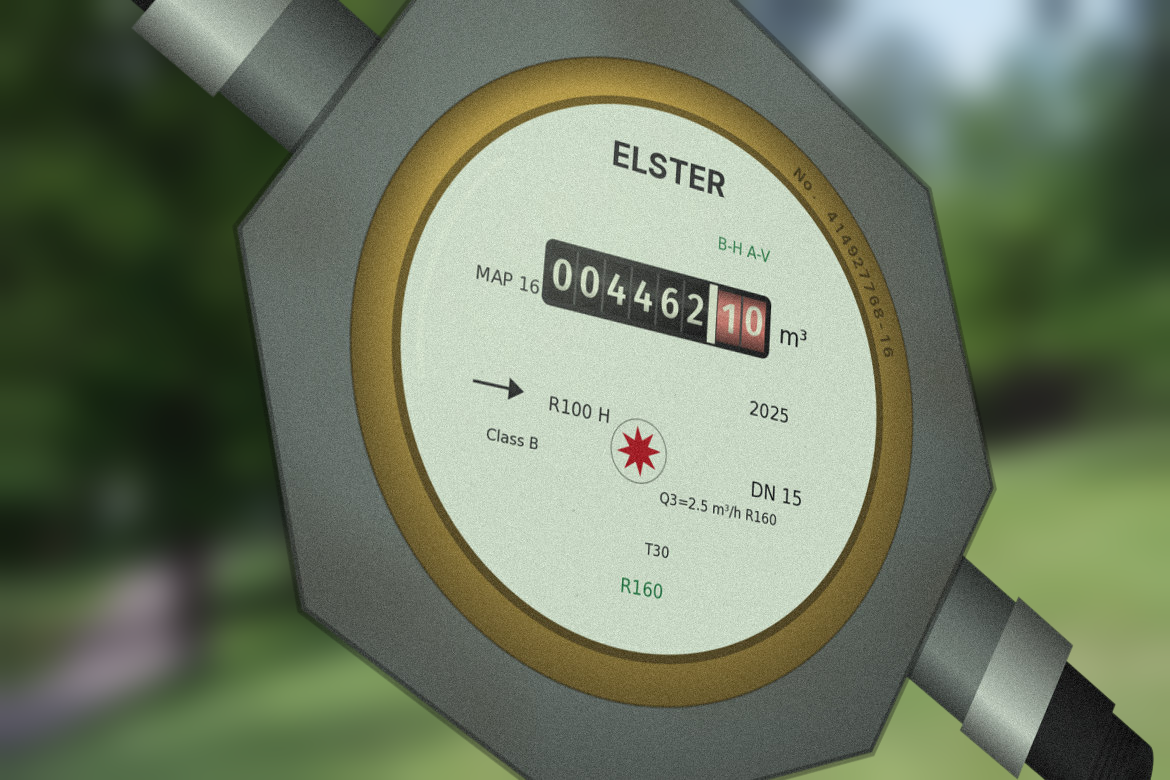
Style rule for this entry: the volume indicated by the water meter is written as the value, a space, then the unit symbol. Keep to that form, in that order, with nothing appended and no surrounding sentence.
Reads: 4462.10 m³
